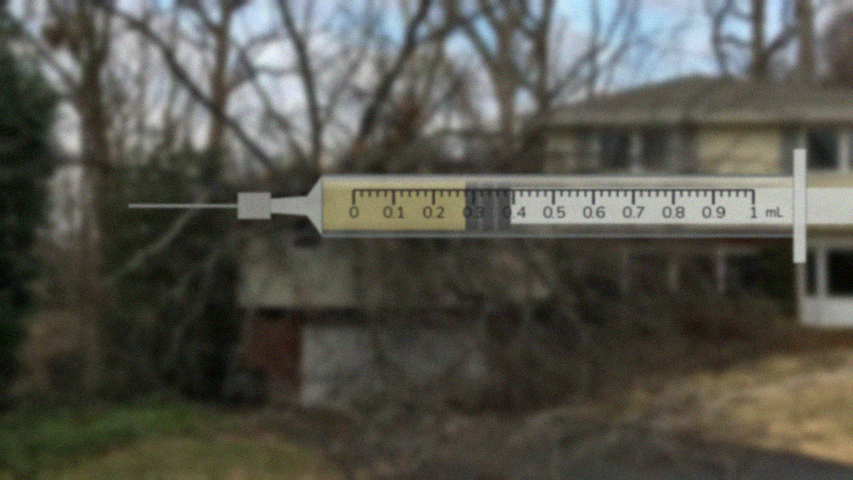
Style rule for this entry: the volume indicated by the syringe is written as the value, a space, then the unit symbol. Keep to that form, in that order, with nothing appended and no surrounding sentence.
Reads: 0.28 mL
